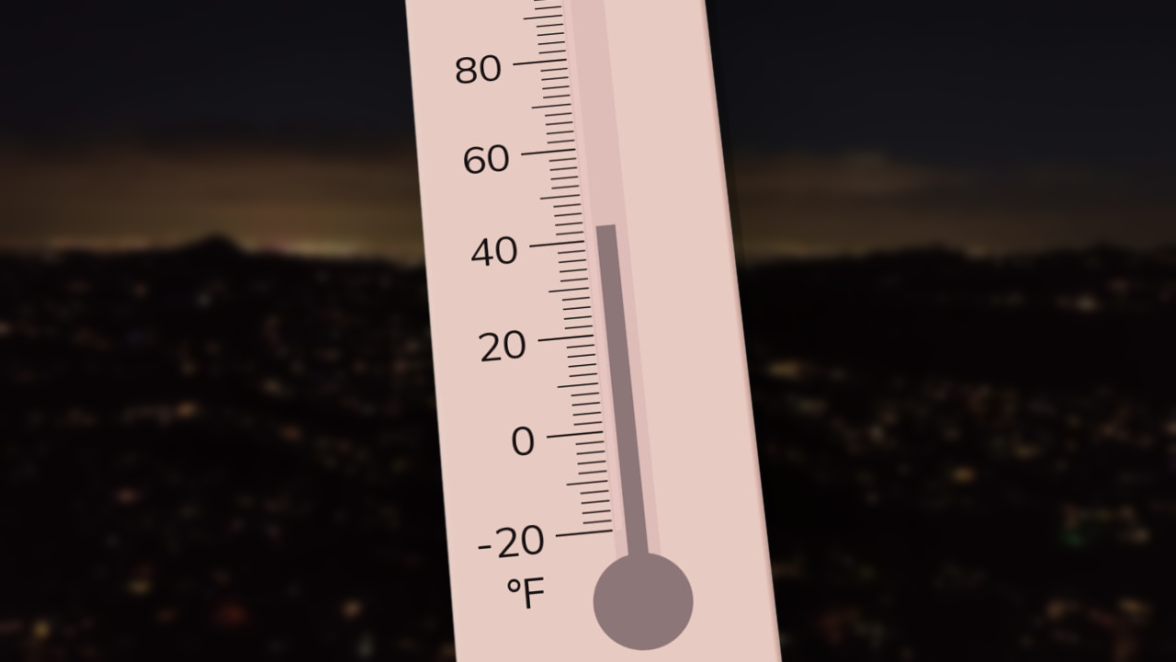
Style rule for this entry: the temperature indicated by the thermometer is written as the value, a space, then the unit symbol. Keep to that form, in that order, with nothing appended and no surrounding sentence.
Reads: 43 °F
